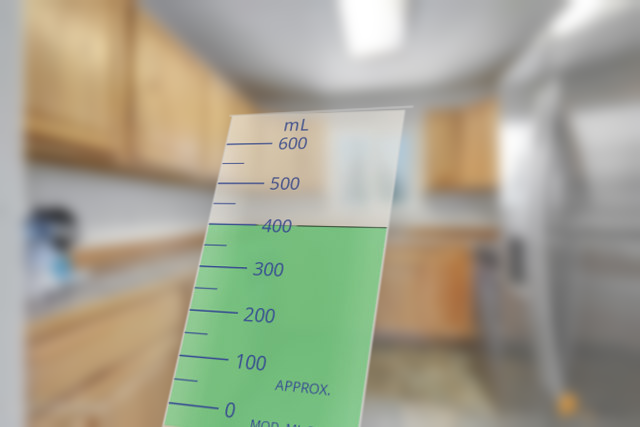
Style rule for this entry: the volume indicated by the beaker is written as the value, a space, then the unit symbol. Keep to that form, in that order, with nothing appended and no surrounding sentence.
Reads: 400 mL
